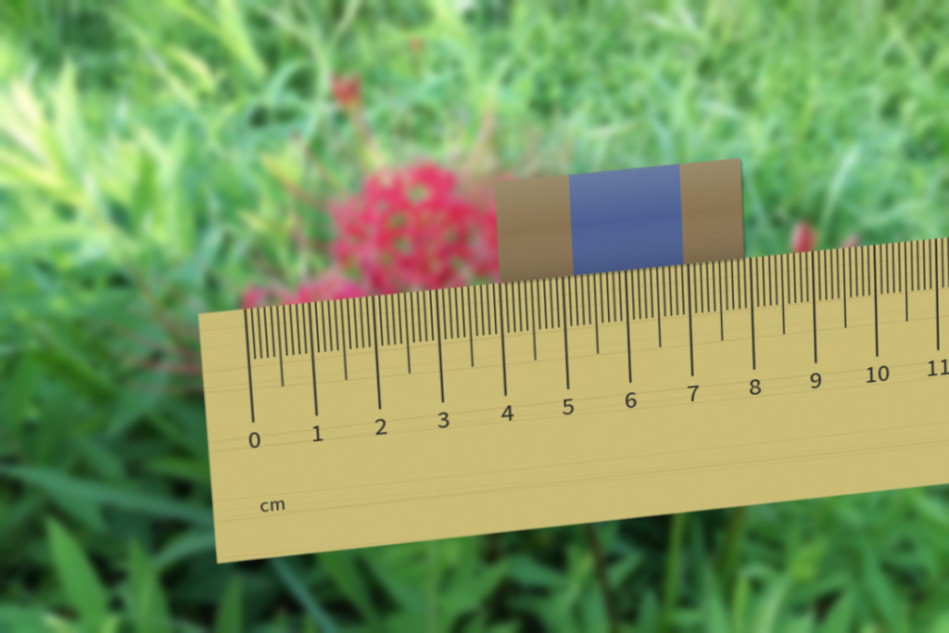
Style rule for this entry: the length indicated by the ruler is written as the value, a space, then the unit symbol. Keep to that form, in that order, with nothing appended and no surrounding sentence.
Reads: 3.9 cm
